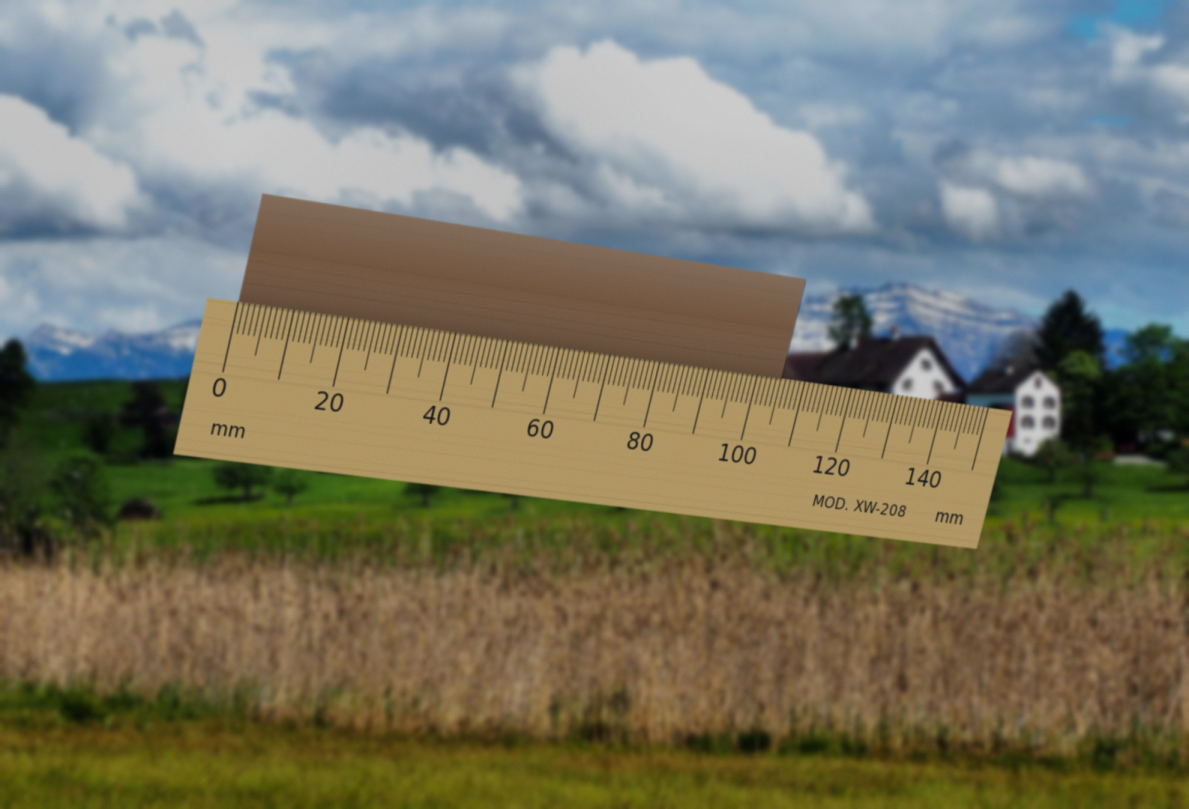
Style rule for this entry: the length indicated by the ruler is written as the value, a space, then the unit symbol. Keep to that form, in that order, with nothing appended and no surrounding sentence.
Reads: 105 mm
